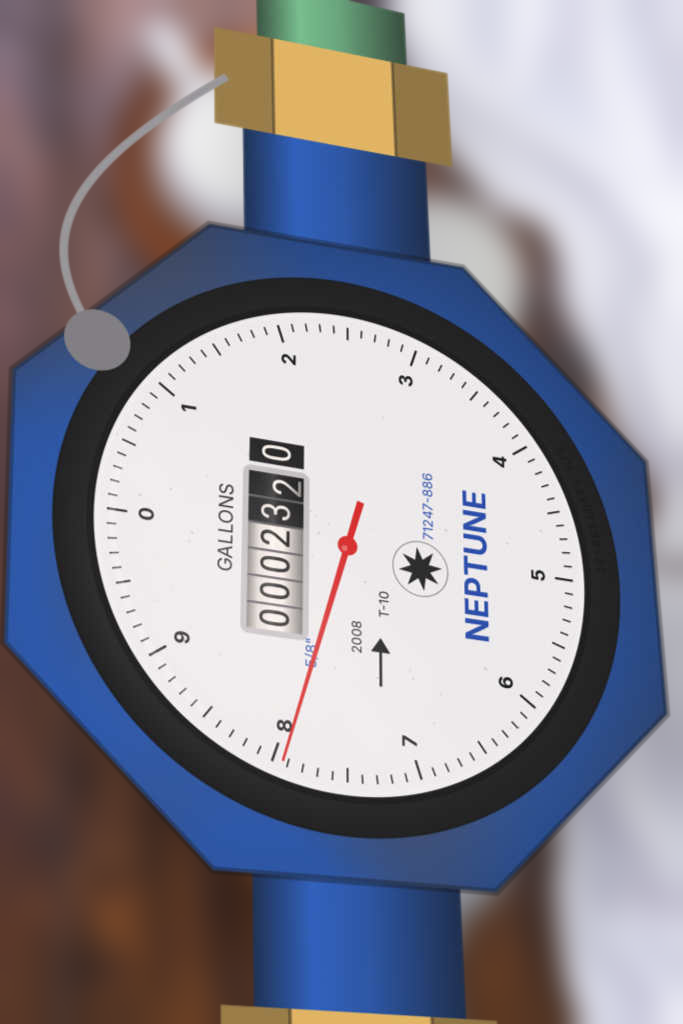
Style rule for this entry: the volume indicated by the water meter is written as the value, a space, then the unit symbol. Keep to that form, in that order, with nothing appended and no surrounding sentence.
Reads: 2317.9 gal
